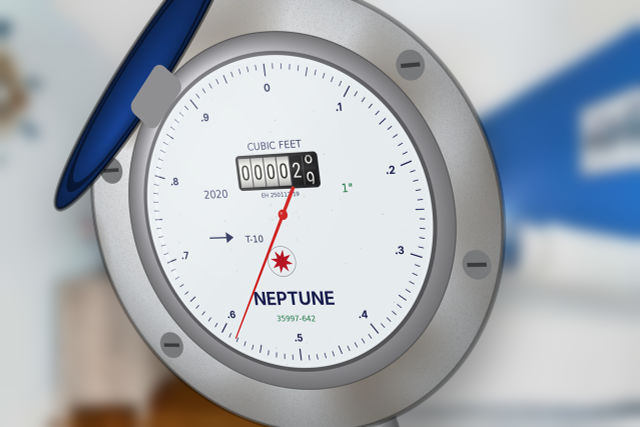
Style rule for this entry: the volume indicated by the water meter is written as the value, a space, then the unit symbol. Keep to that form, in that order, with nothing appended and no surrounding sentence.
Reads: 28.58 ft³
